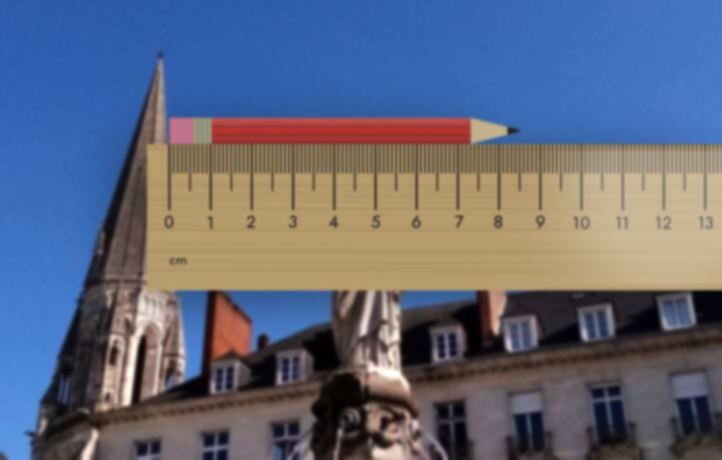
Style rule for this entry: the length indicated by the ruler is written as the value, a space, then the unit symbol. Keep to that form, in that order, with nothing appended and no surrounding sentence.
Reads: 8.5 cm
